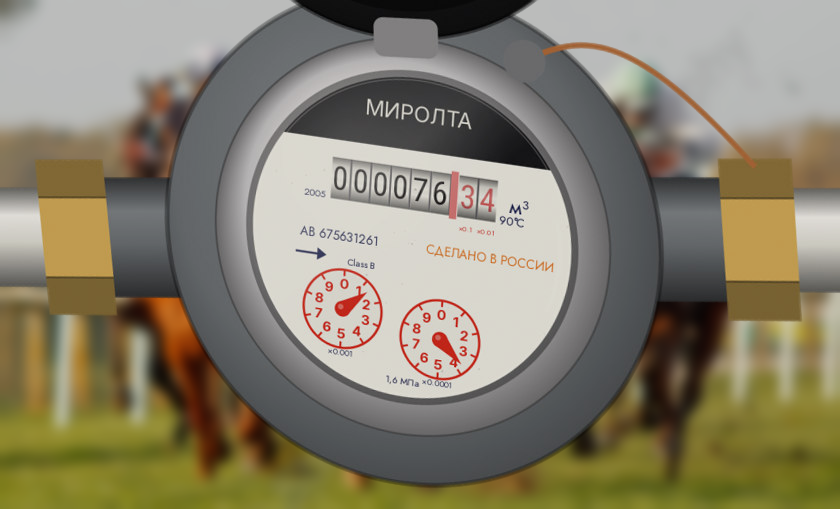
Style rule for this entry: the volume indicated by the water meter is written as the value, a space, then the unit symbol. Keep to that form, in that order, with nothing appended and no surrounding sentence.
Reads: 76.3413 m³
